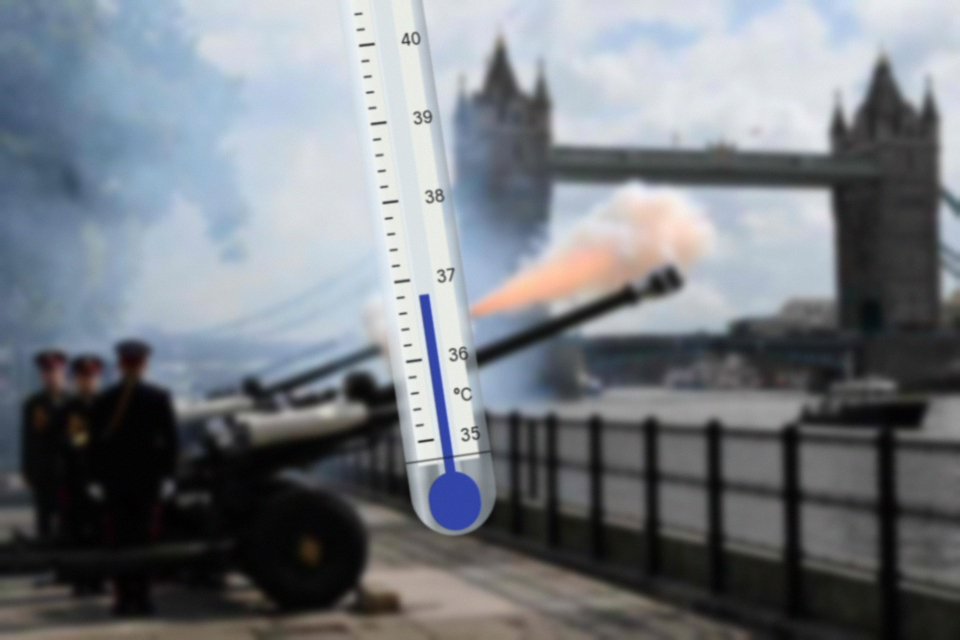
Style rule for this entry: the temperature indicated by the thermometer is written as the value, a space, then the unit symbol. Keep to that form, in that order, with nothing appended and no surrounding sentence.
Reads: 36.8 °C
